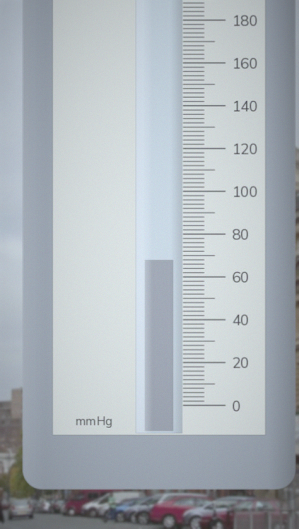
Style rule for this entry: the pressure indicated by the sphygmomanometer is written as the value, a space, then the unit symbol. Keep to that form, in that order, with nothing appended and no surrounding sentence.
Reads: 68 mmHg
